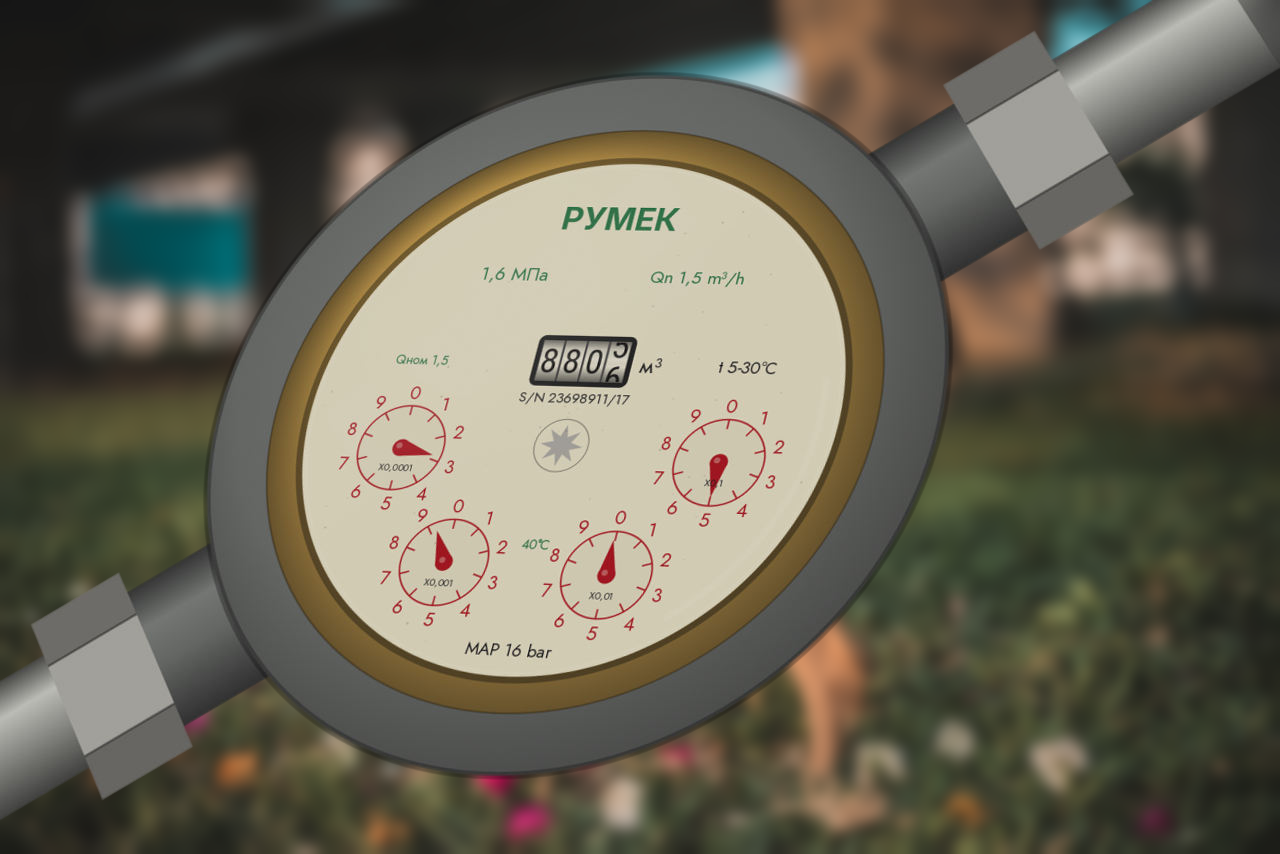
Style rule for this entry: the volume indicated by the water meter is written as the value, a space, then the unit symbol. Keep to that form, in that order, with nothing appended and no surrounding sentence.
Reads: 8805.4992 m³
